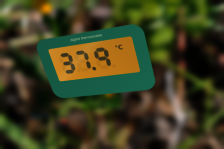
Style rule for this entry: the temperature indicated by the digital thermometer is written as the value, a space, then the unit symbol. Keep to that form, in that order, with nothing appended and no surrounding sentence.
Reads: 37.9 °C
